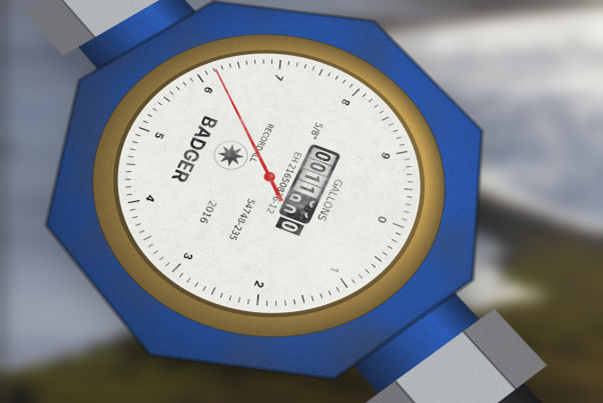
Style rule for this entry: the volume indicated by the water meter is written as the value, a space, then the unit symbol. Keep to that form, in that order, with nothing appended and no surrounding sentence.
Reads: 11896.2 gal
